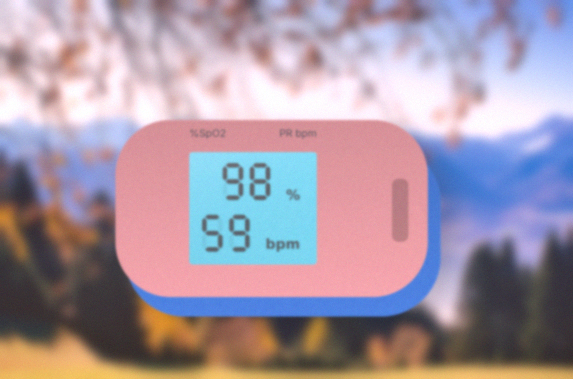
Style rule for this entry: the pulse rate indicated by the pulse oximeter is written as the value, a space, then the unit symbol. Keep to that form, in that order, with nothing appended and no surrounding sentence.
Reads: 59 bpm
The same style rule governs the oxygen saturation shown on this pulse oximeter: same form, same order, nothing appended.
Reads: 98 %
